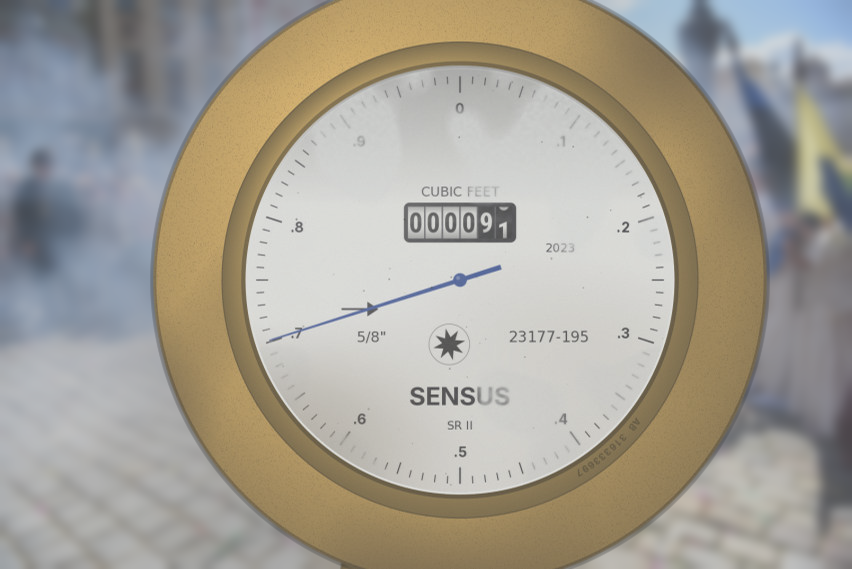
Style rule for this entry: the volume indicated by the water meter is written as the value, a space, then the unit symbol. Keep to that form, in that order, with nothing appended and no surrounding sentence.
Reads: 90.70 ft³
